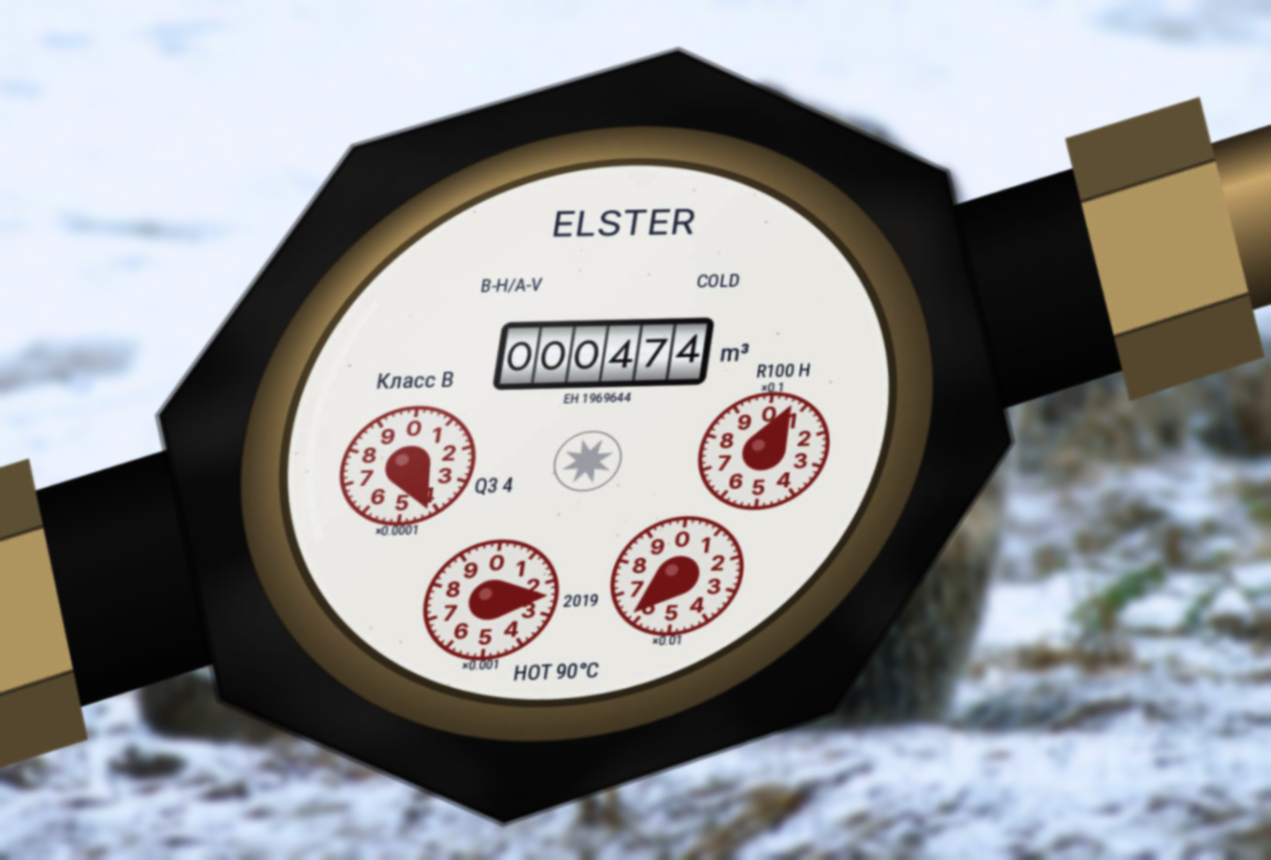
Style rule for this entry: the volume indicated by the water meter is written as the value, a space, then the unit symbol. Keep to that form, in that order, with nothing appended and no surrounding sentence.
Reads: 474.0624 m³
